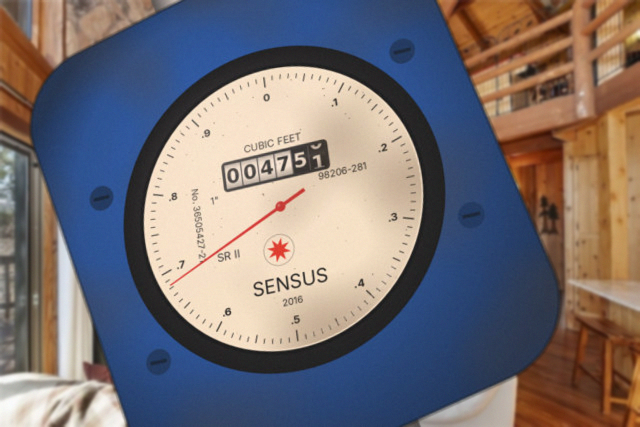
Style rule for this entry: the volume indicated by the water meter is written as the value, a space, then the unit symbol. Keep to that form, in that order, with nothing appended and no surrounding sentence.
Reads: 4750.68 ft³
